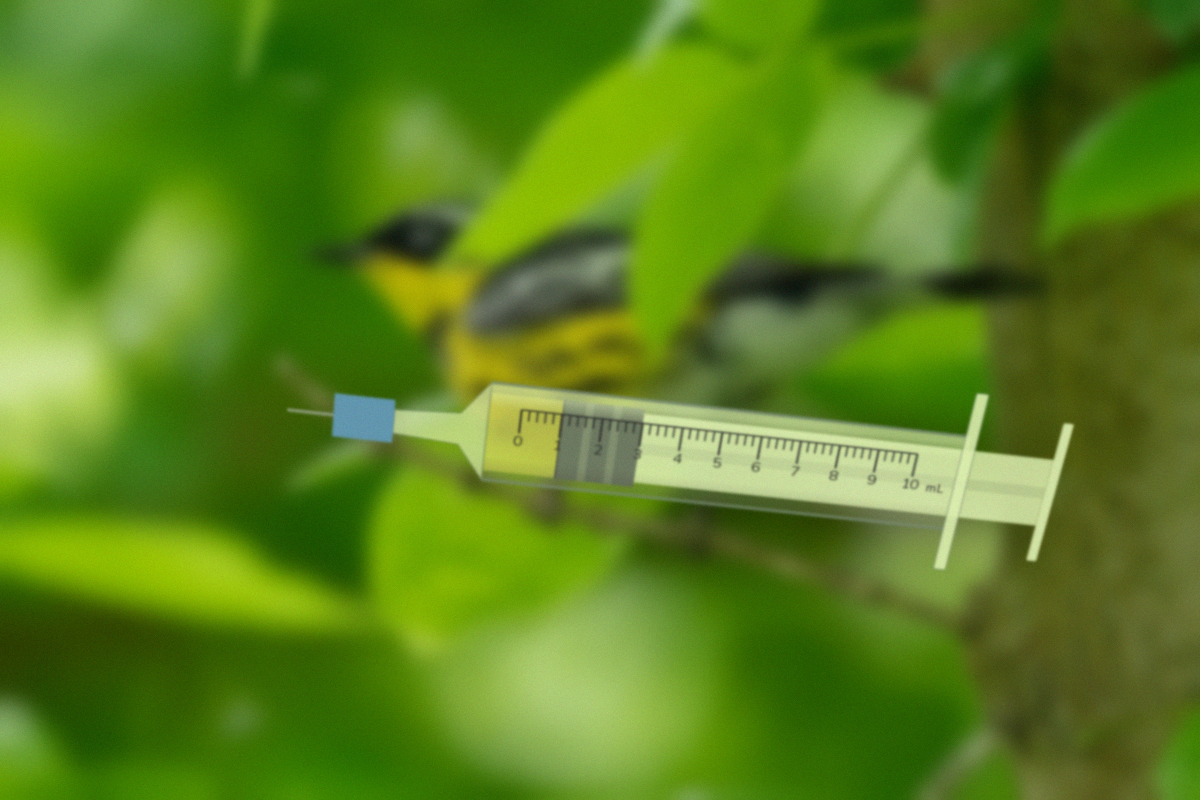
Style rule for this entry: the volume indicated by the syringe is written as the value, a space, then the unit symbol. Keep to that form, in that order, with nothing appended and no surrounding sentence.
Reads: 1 mL
